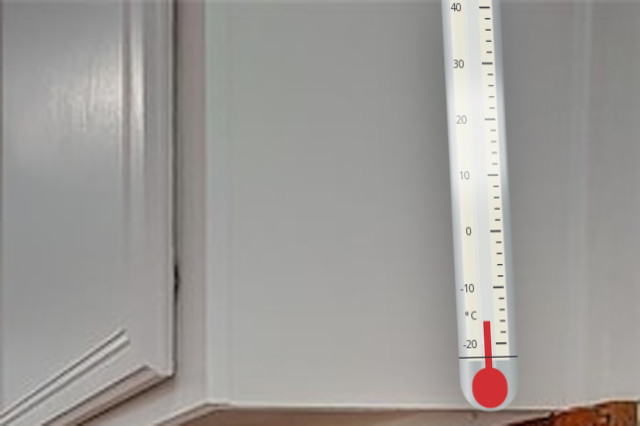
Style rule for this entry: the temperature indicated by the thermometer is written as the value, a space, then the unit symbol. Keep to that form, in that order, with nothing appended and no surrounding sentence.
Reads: -16 °C
